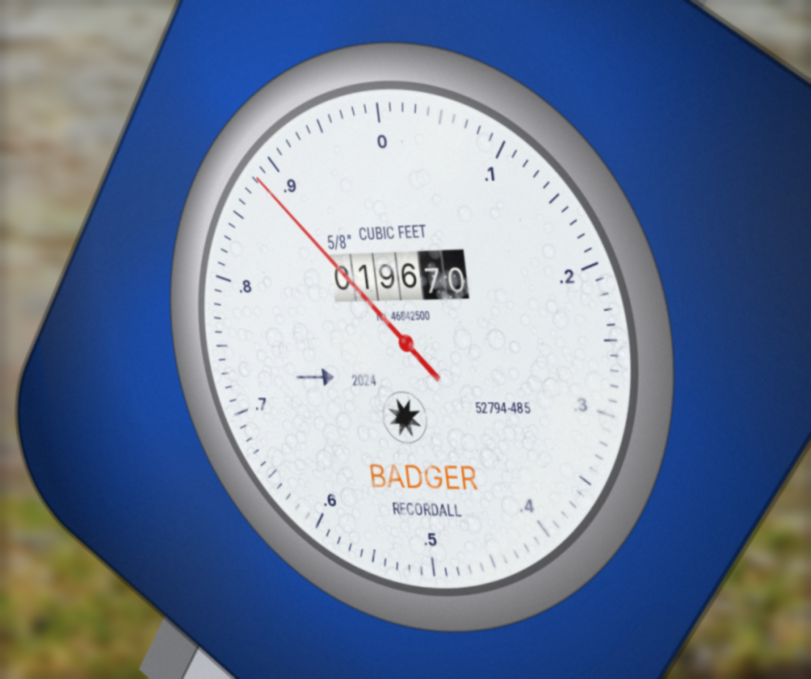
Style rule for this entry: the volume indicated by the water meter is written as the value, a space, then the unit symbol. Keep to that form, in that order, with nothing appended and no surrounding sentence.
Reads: 19669.88 ft³
